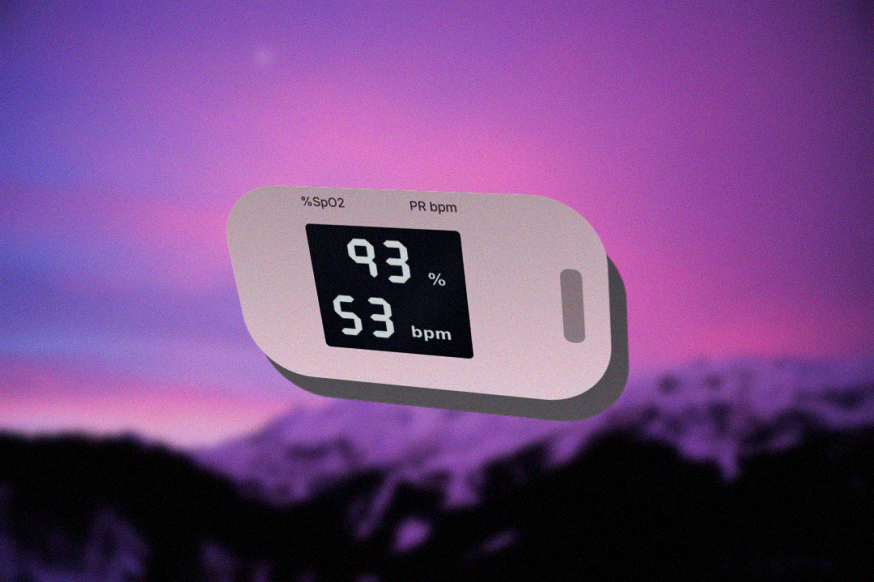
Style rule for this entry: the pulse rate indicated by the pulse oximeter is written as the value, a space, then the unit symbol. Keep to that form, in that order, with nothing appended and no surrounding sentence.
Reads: 53 bpm
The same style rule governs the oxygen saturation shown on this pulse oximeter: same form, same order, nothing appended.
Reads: 93 %
